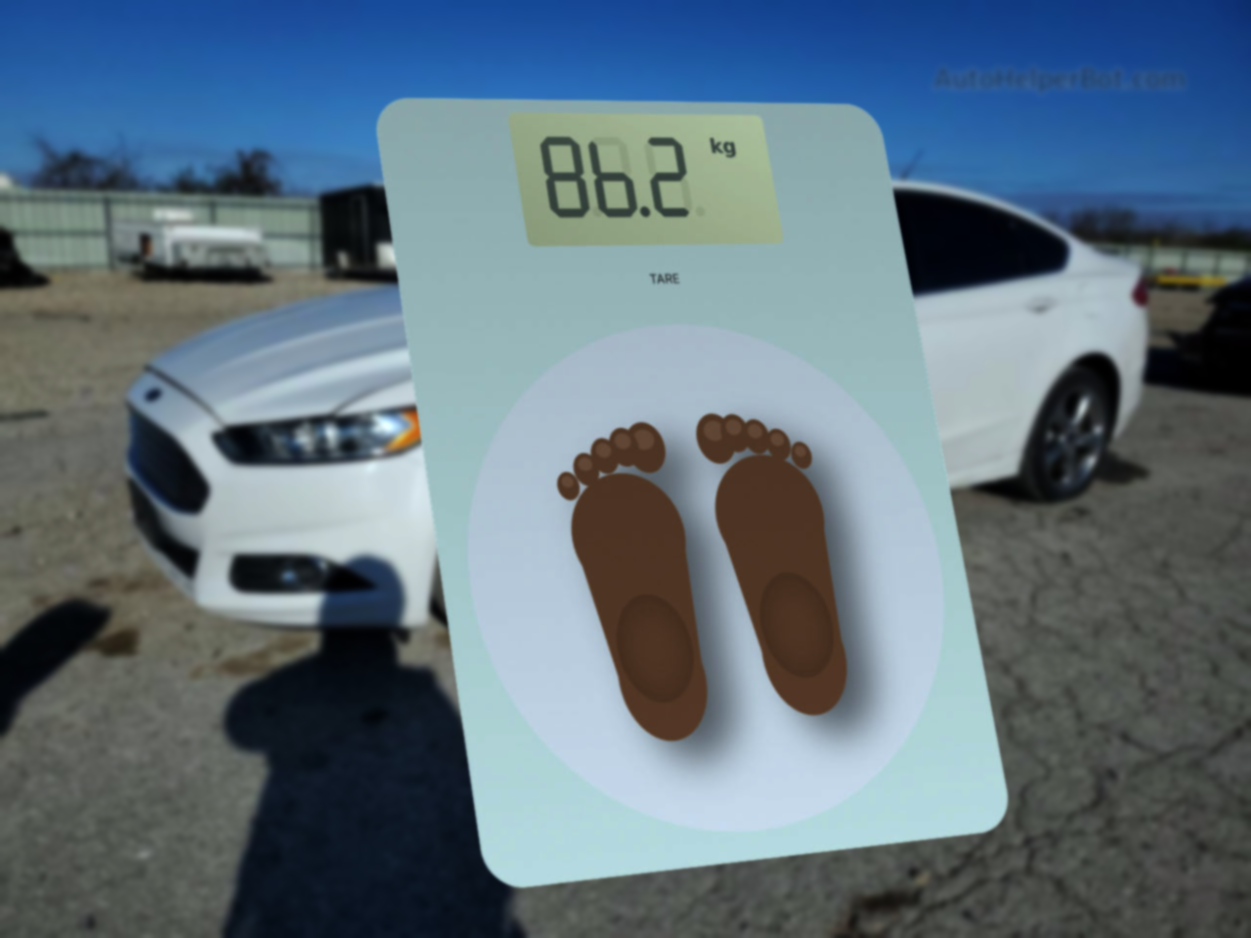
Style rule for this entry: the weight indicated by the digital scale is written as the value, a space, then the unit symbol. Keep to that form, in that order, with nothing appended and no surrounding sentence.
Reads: 86.2 kg
